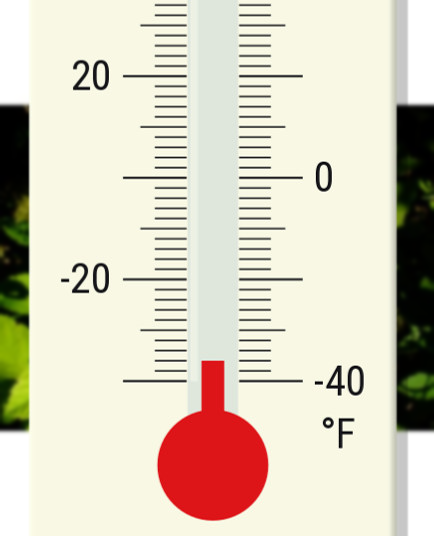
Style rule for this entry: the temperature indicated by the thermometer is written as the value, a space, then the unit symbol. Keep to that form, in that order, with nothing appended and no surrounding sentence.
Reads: -36 °F
